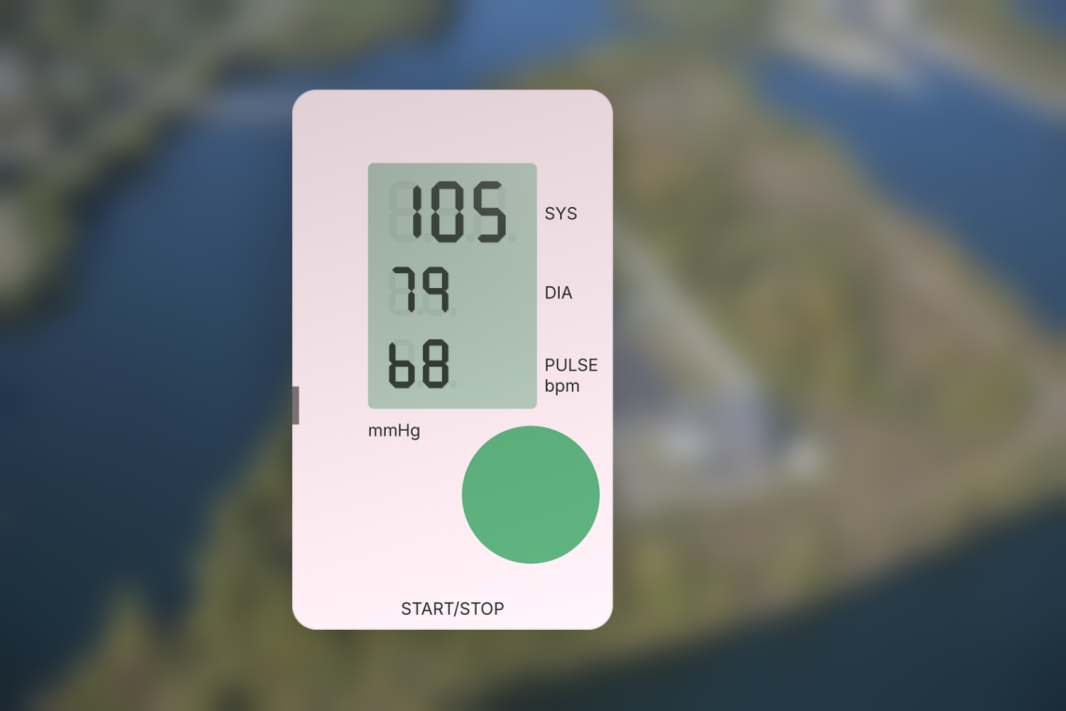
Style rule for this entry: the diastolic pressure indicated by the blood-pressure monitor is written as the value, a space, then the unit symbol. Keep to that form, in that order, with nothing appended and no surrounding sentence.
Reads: 79 mmHg
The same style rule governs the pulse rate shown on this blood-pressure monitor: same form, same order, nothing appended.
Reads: 68 bpm
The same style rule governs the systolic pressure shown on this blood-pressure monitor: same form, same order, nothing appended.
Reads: 105 mmHg
